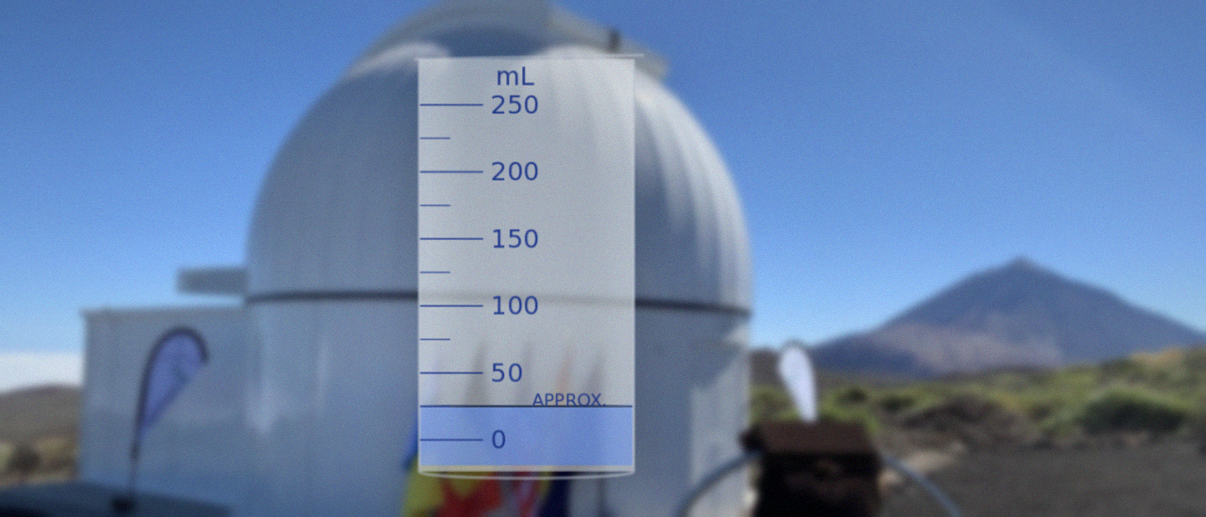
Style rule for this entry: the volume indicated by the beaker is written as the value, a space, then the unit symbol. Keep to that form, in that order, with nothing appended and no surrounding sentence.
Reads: 25 mL
